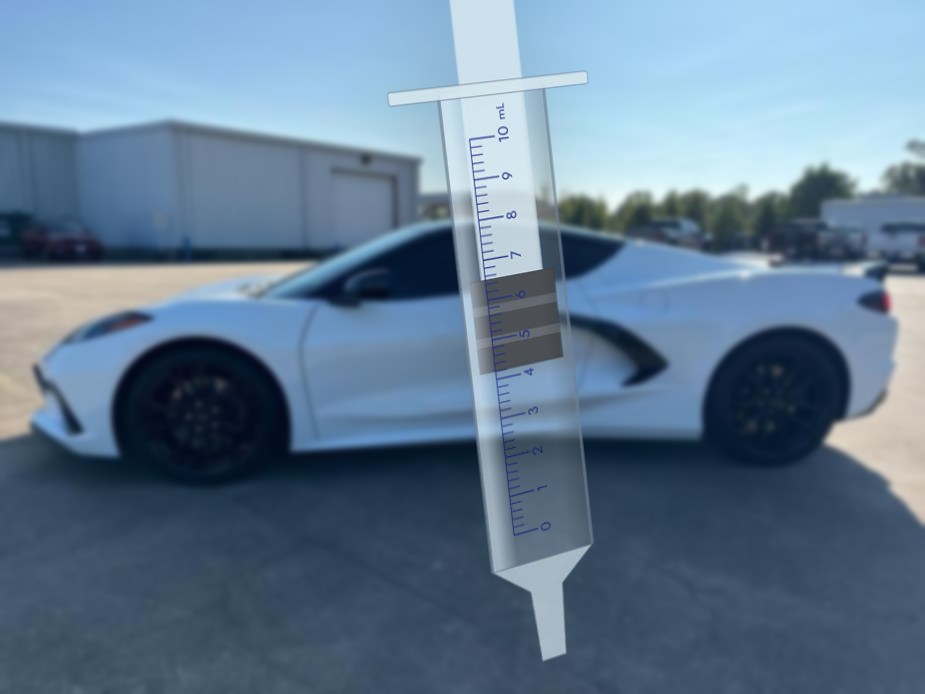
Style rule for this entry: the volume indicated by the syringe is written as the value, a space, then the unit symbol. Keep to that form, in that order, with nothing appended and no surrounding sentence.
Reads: 4.2 mL
